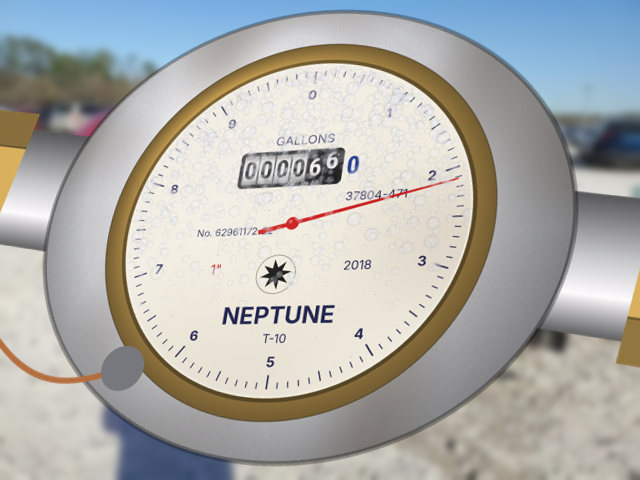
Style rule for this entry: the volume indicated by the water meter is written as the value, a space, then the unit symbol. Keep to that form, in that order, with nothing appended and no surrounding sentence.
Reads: 662.1 gal
